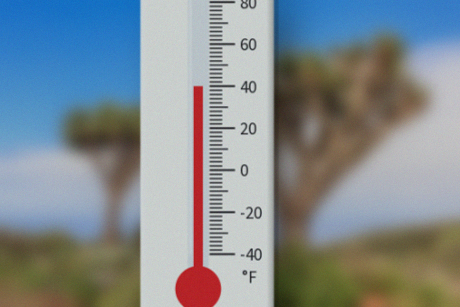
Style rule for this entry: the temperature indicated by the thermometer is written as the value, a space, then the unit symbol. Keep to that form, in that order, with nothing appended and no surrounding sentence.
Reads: 40 °F
